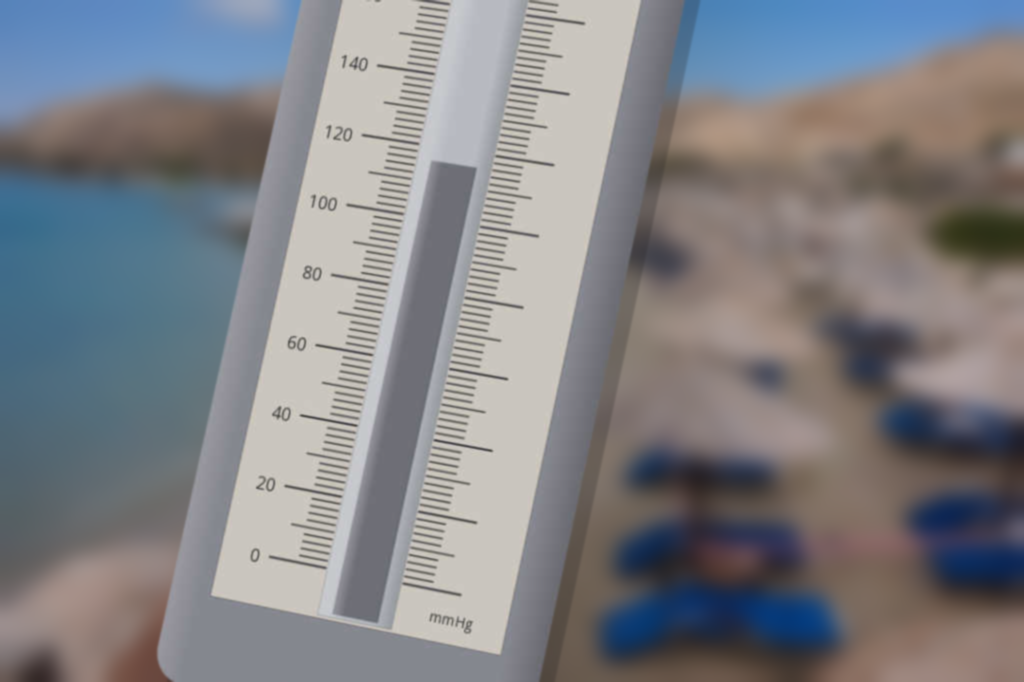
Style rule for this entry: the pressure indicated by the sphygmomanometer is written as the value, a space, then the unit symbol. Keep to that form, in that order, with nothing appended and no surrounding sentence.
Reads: 116 mmHg
